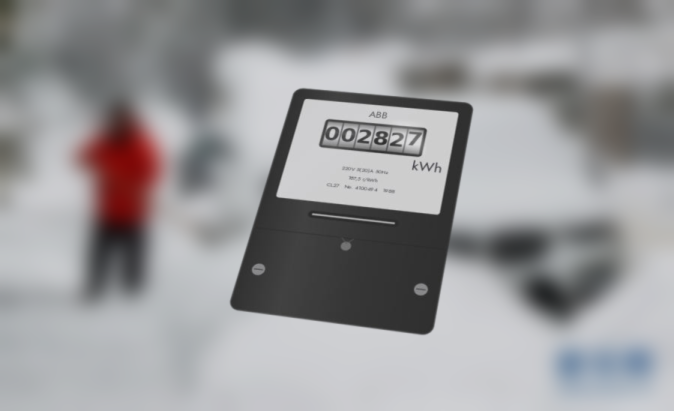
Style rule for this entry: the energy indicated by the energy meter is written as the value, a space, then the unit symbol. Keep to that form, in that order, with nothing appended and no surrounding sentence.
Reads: 2827 kWh
